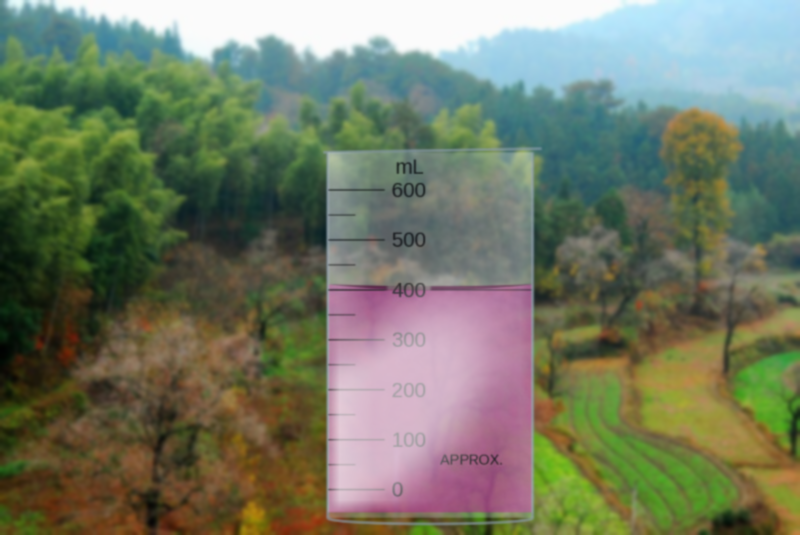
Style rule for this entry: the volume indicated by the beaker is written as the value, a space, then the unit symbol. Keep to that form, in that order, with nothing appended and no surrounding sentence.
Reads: 400 mL
